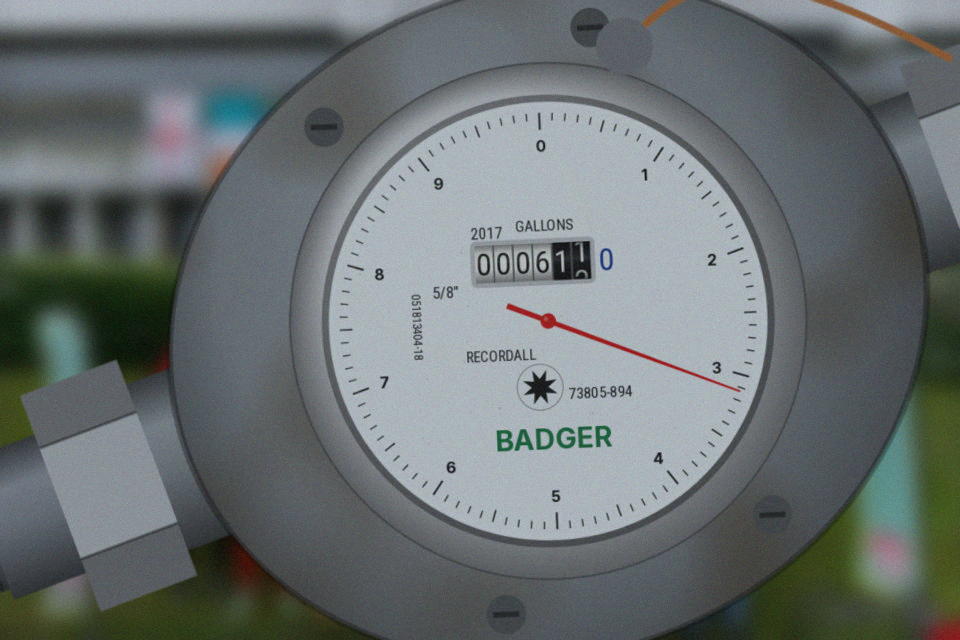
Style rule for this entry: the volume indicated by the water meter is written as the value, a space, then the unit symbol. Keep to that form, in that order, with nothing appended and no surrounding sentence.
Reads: 6113.1 gal
